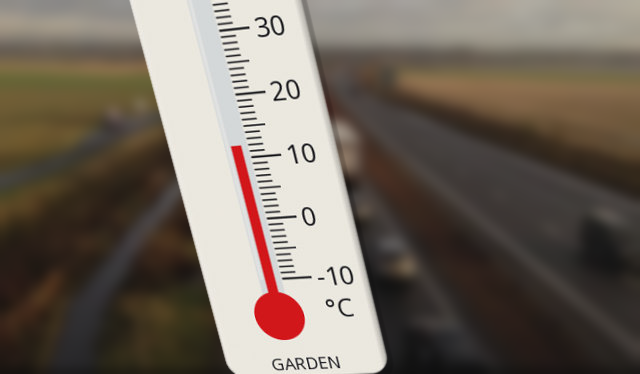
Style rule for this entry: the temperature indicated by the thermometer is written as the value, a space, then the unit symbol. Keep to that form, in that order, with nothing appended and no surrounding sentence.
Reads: 12 °C
